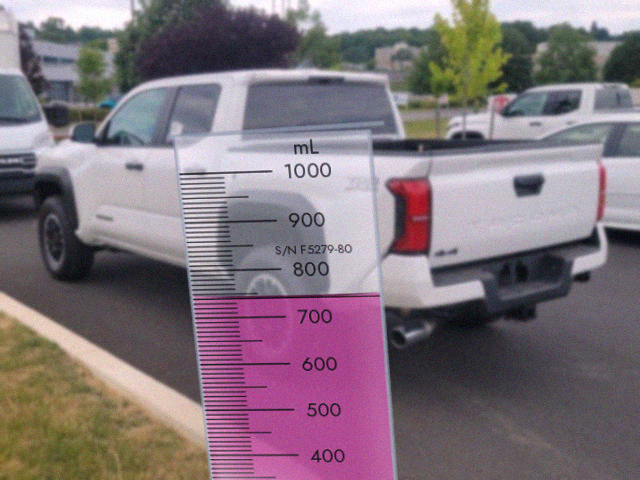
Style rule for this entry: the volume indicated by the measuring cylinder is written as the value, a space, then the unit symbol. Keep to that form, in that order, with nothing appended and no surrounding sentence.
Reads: 740 mL
